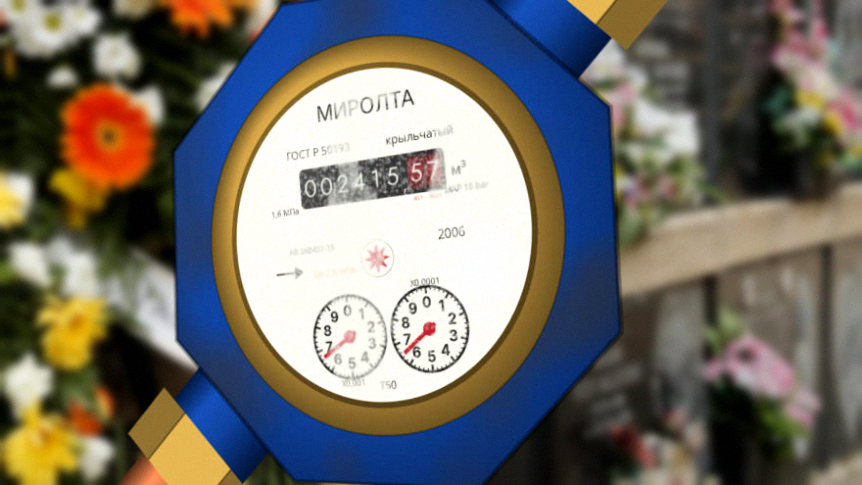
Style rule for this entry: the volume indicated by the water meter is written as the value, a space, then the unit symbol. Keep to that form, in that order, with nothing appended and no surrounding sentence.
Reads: 2415.5766 m³
